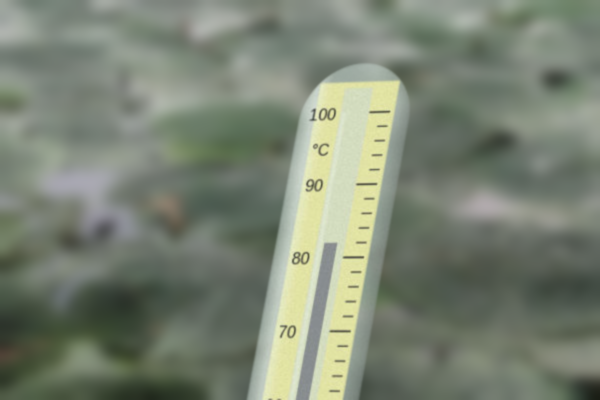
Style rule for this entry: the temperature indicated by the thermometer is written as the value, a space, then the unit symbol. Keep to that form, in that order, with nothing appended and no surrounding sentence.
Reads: 82 °C
